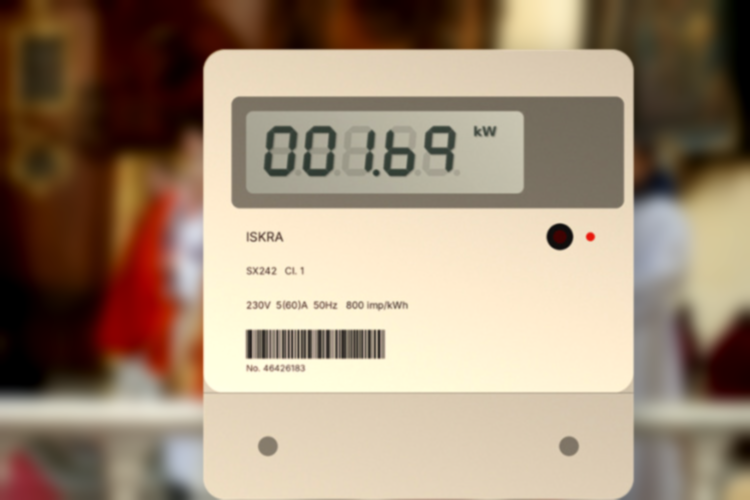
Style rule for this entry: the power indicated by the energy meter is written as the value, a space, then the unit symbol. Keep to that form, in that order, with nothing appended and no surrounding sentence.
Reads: 1.69 kW
